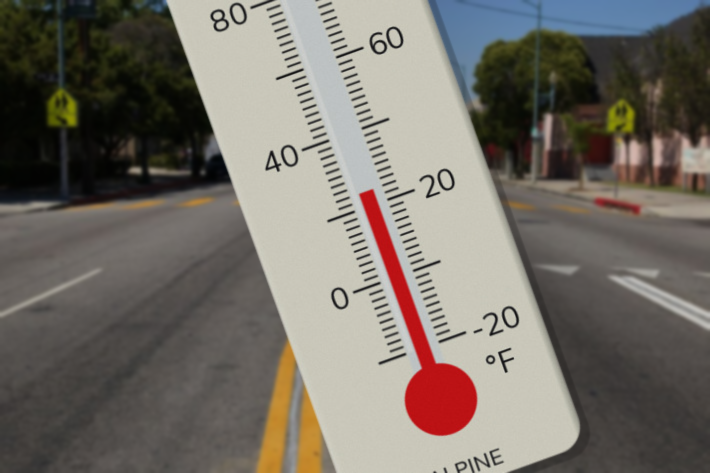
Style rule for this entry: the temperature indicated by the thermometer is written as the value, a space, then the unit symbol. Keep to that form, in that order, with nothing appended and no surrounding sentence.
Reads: 24 °F
